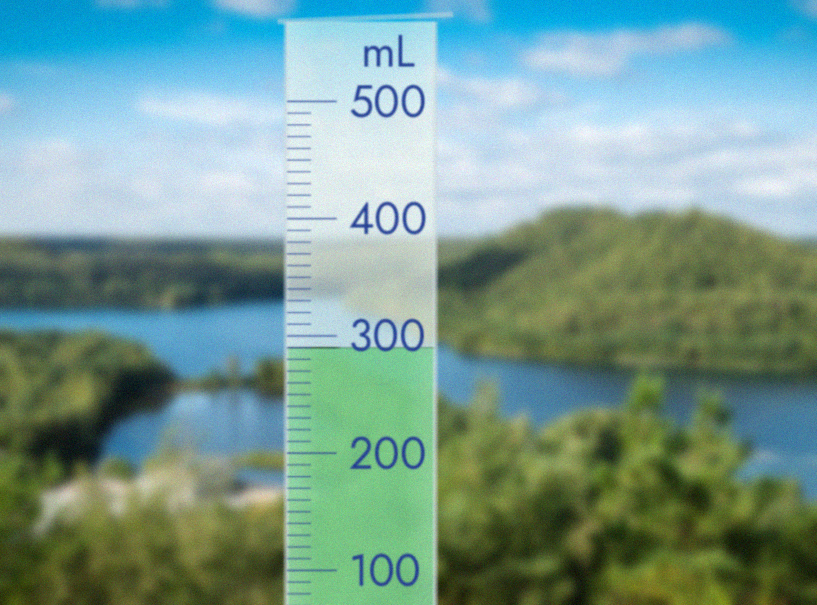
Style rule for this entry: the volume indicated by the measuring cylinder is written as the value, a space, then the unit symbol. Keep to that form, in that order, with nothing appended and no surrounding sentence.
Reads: 290 mL
